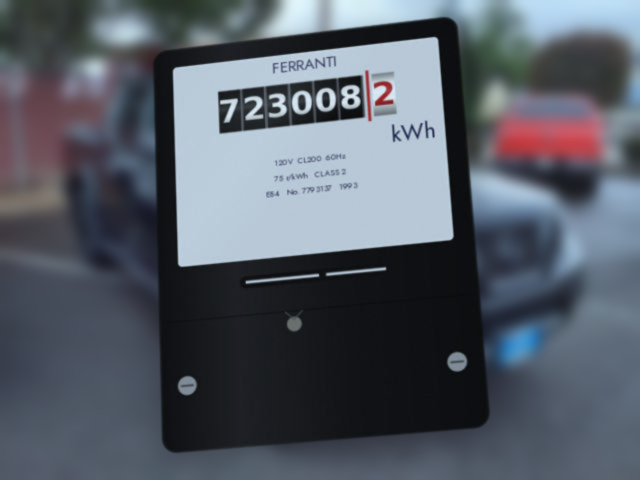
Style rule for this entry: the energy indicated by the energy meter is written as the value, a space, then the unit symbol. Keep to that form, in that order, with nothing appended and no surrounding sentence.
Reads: 723008.2 kWh
